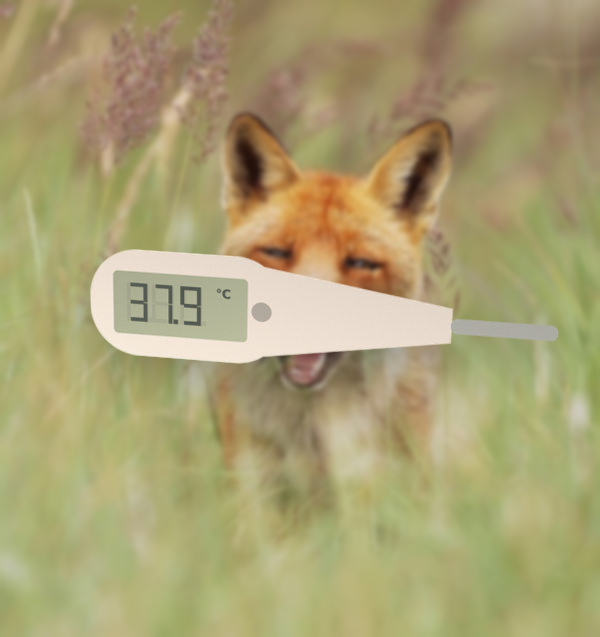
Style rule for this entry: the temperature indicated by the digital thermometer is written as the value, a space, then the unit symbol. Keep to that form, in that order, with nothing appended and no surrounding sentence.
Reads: 37.9 °C
